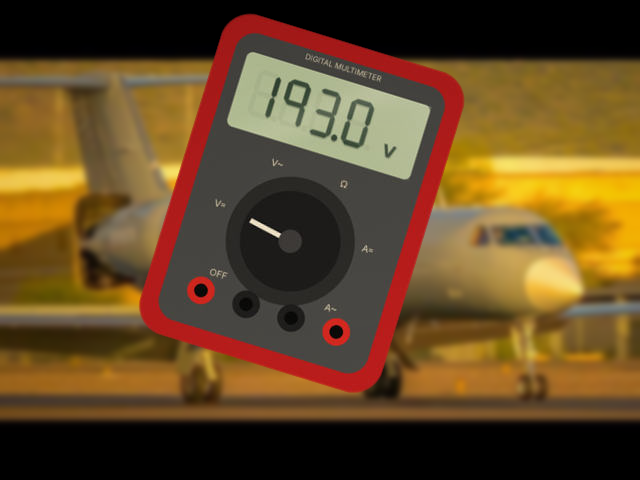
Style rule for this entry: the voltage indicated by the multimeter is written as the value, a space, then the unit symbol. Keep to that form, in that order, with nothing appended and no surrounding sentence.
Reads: 193.0 V
